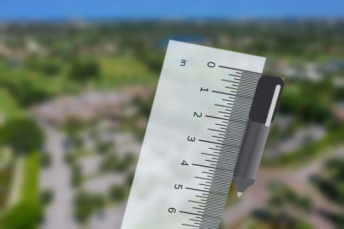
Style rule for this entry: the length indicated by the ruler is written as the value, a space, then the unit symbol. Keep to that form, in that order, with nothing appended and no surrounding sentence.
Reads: 5 in
